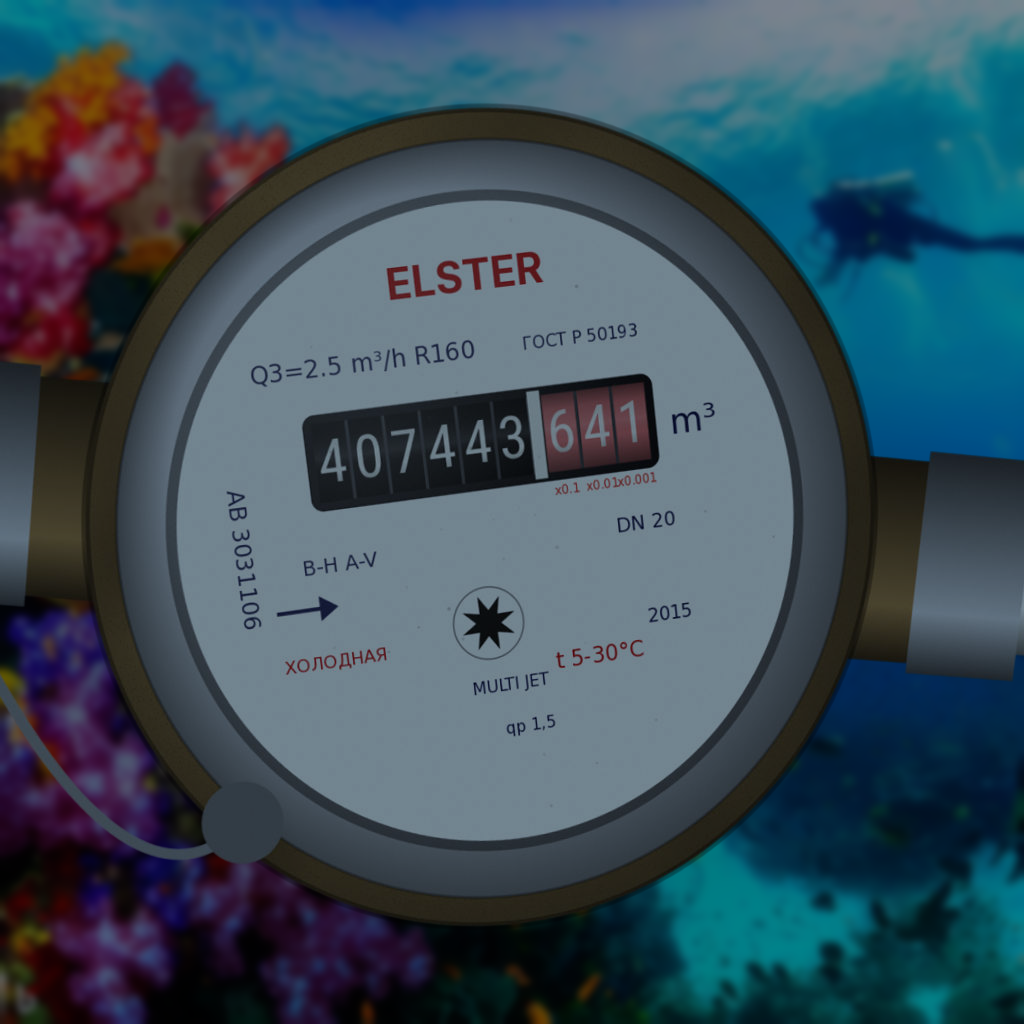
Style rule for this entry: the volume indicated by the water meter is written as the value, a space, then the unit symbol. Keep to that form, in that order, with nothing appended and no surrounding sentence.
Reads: 407443.641 m³
